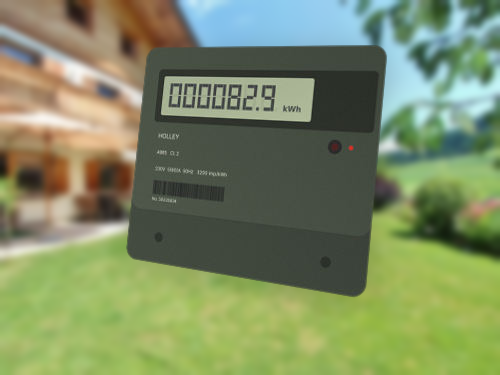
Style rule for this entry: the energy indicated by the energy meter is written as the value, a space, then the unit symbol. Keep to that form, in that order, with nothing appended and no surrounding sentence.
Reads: 82.9 kWh
